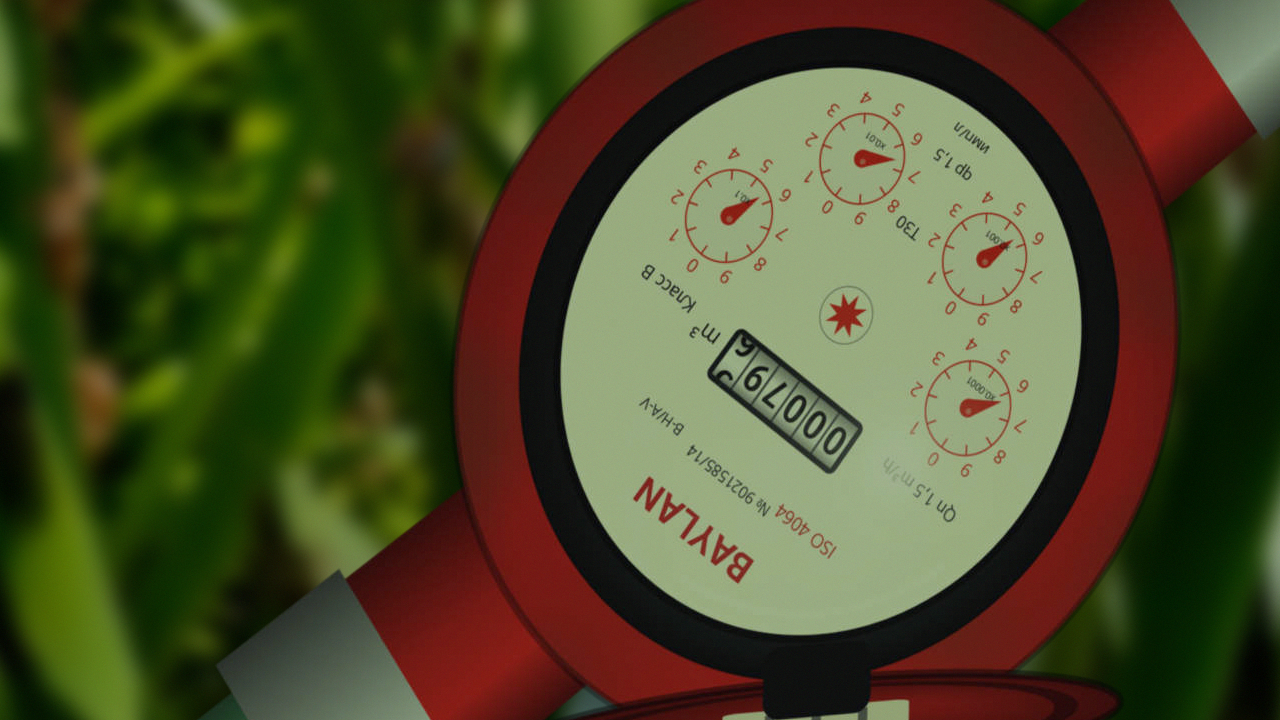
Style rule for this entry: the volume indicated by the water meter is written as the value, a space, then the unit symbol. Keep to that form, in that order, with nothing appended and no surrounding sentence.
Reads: 795.5656 m³
